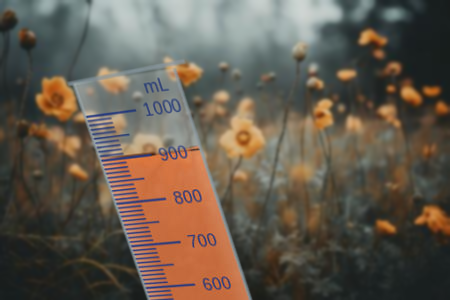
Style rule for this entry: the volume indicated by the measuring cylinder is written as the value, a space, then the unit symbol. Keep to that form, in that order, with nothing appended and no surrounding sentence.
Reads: 900 mL
